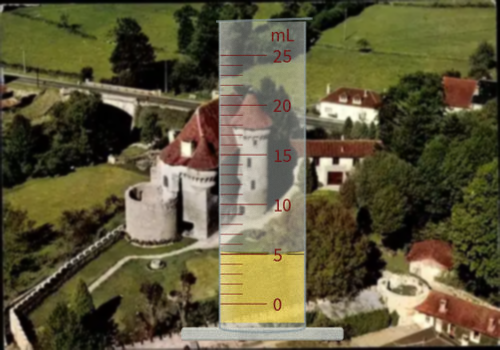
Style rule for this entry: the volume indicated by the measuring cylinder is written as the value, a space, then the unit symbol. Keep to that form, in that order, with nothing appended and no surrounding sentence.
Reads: 5 mL
